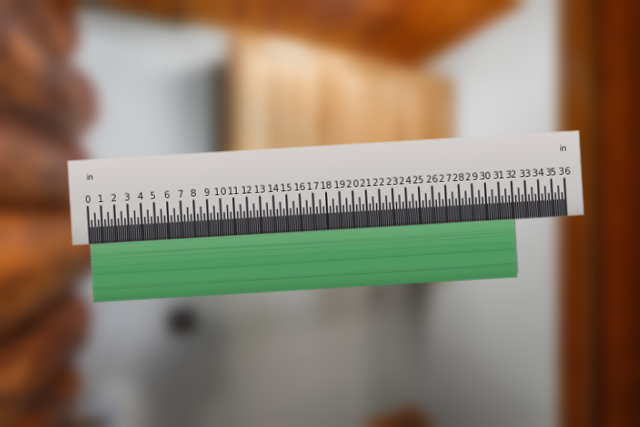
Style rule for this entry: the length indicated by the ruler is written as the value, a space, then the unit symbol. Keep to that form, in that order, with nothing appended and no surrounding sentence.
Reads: 32 in
